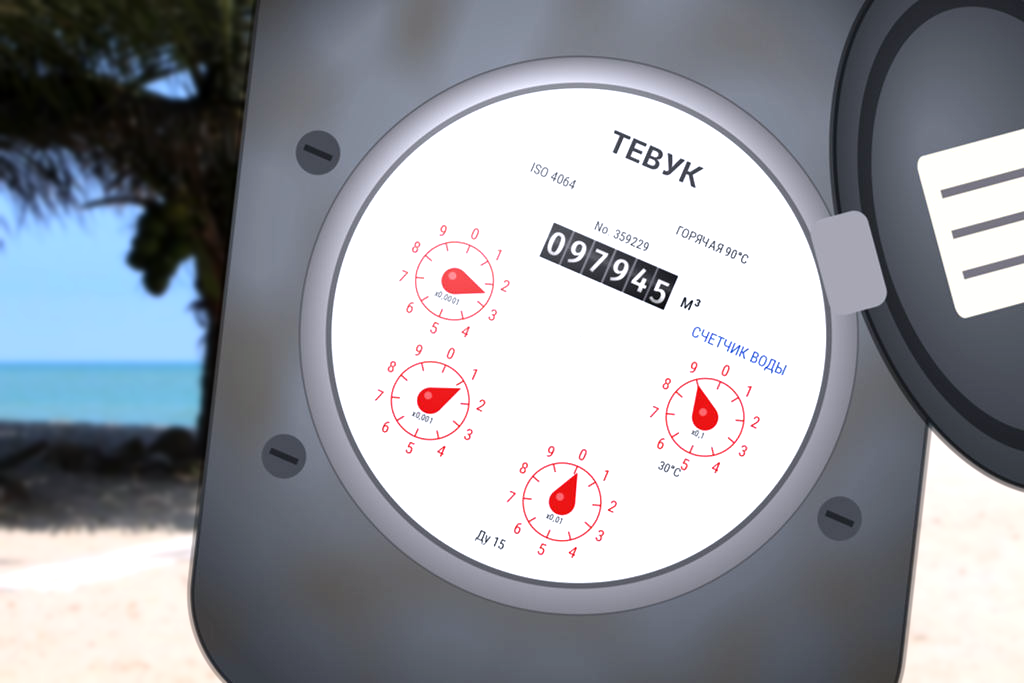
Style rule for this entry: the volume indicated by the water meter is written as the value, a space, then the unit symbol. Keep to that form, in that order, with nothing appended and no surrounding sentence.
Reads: 97944.9012 m³
